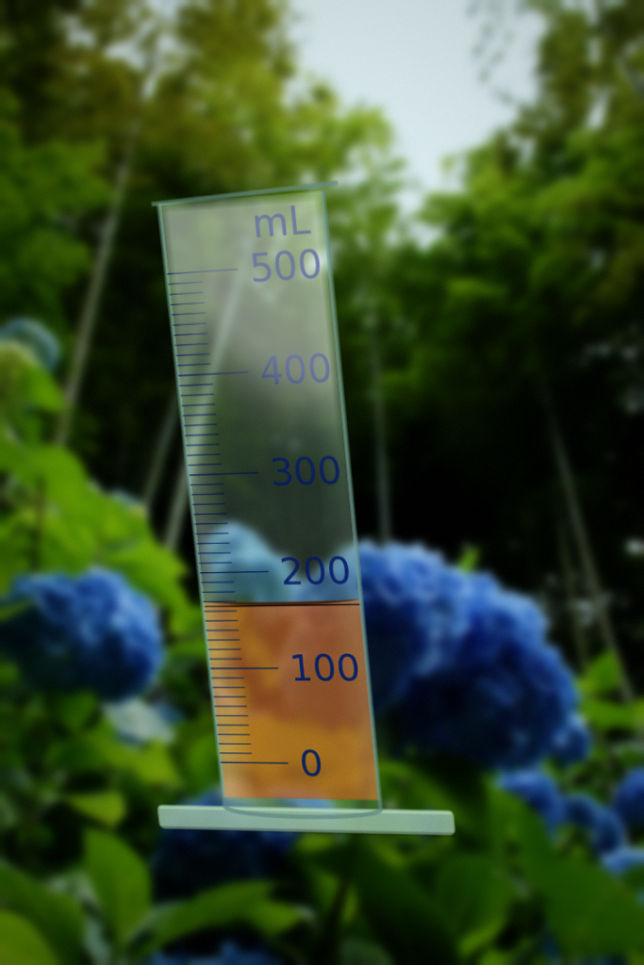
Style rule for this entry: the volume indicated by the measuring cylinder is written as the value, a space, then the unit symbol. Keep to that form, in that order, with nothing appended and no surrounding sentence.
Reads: 165 mL
